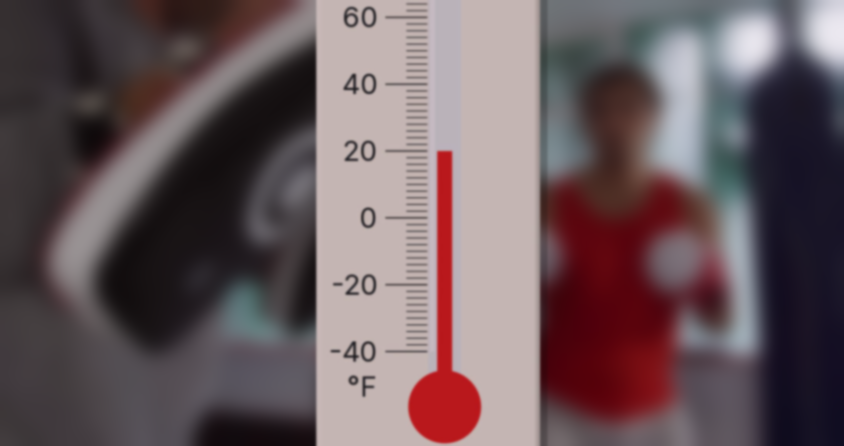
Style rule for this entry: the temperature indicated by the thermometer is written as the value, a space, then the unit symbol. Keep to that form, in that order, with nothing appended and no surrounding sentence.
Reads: 20 °F
